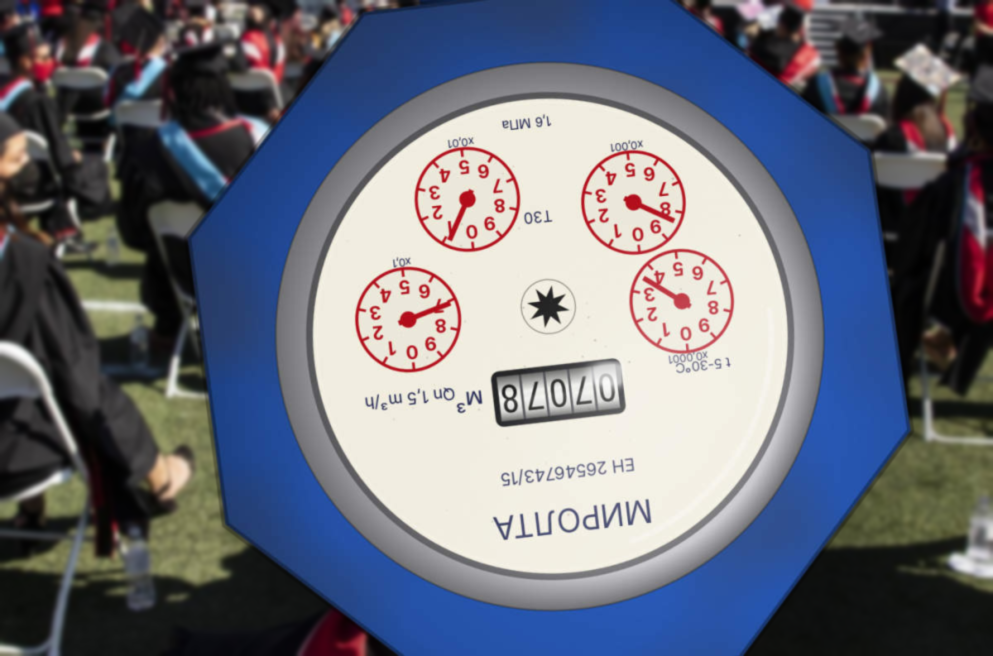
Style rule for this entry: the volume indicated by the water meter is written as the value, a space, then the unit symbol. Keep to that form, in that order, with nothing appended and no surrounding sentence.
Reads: 7078.7083 m³
